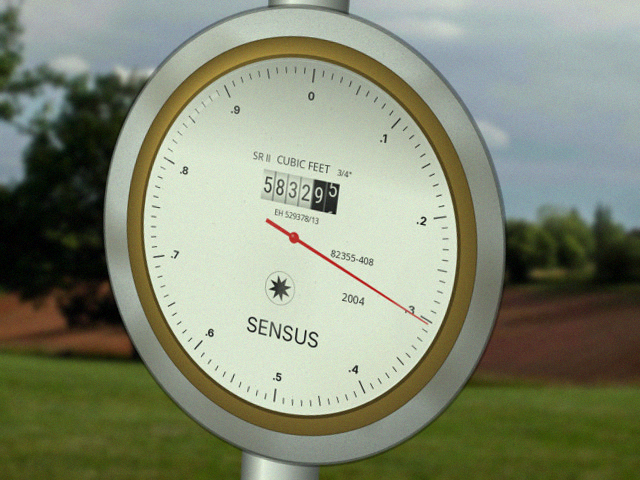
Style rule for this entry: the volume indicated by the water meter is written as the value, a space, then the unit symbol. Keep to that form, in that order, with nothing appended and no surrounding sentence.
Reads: 583295.30 ft³
